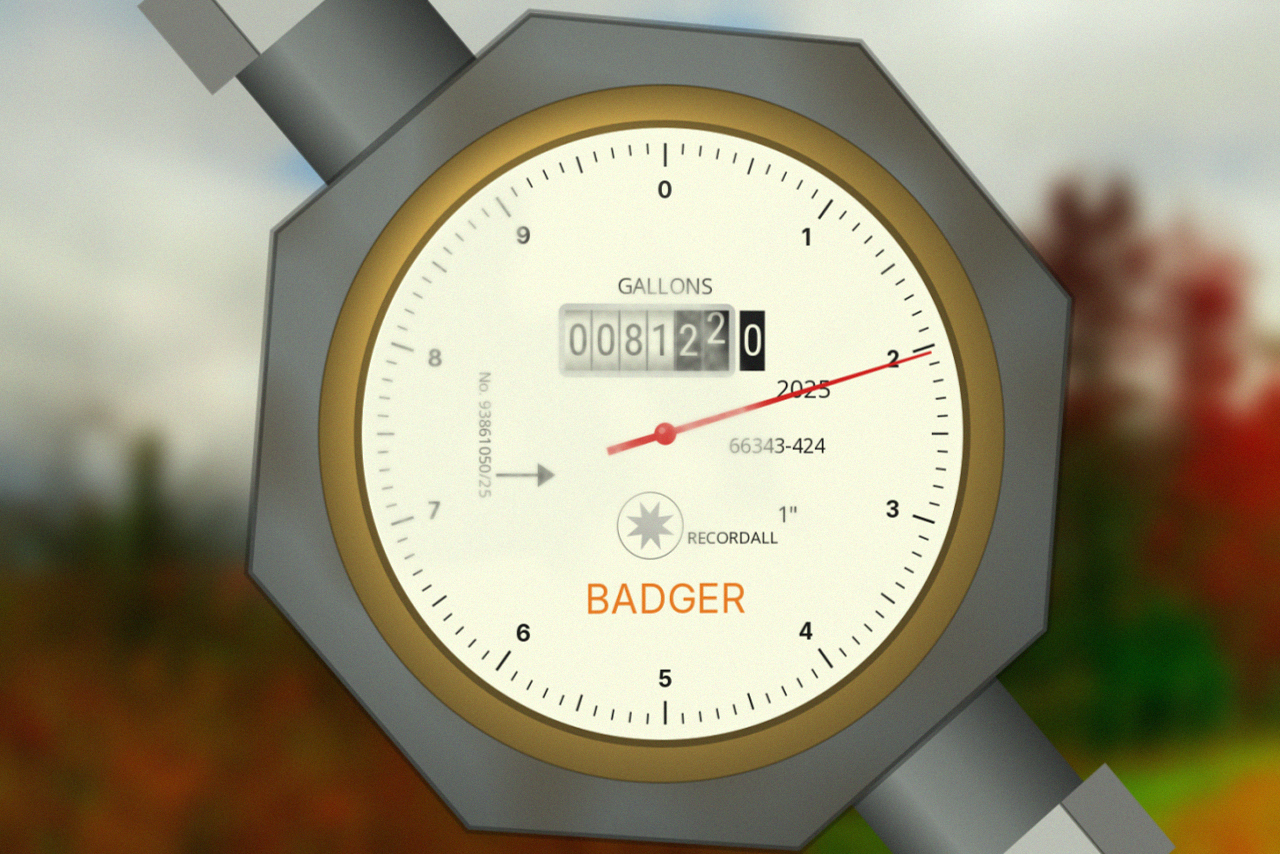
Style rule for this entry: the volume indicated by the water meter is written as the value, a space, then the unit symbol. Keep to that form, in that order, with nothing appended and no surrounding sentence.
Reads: 81222.0 gal
